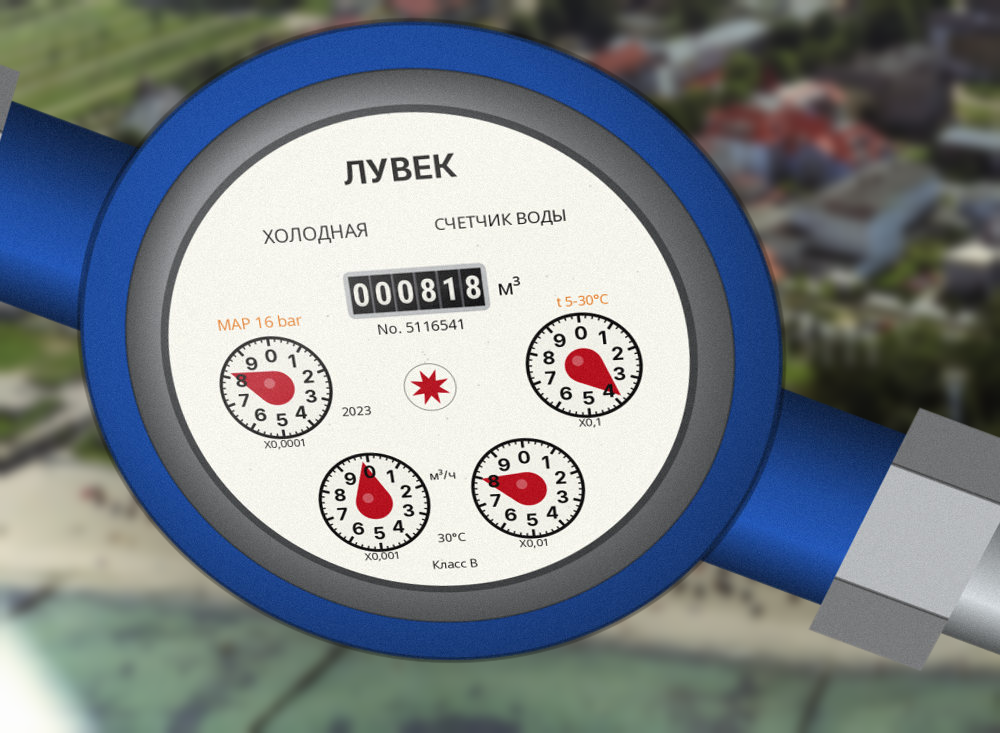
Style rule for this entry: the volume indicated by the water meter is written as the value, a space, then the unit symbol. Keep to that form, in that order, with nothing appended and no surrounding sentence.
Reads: 818.3798 m³
